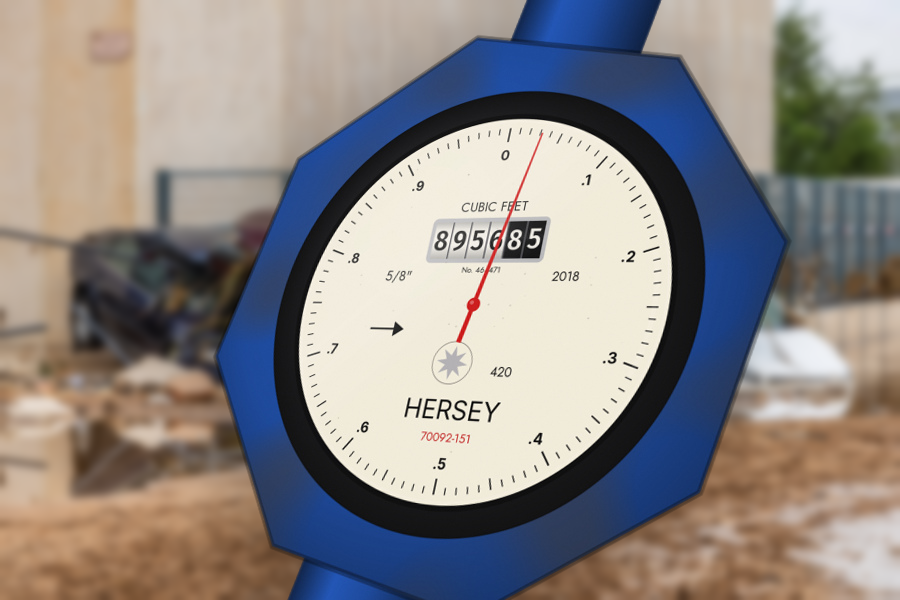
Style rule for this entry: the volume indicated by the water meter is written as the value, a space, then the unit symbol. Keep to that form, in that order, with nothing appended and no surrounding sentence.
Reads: 895685.03 ft³
